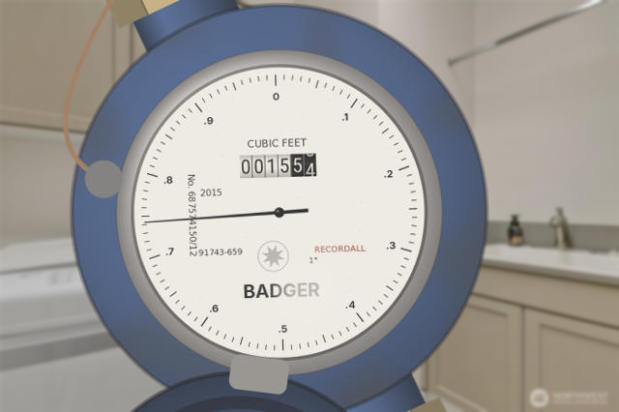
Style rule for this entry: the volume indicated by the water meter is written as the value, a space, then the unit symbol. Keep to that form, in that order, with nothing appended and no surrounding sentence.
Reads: 1553.74 ft³
